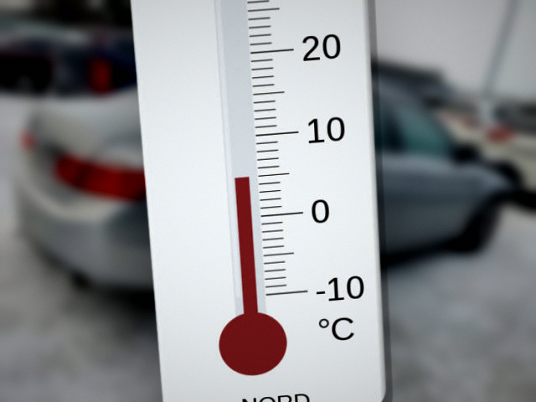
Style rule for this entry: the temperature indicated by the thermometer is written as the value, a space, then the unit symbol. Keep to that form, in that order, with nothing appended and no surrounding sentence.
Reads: 5 °C
